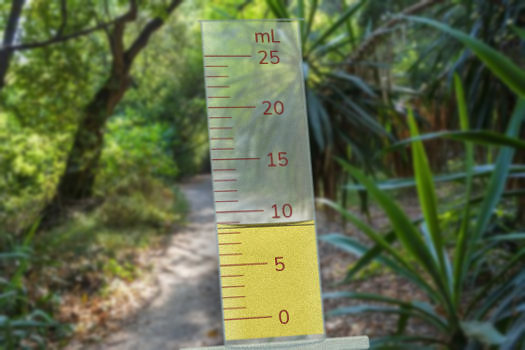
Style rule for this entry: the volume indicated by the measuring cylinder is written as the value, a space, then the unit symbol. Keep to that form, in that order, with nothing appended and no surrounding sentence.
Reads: 8.5 mL
